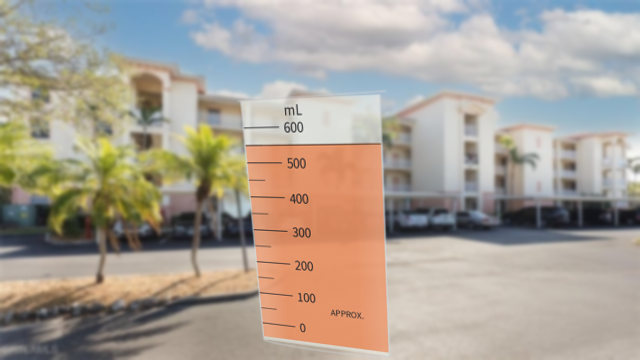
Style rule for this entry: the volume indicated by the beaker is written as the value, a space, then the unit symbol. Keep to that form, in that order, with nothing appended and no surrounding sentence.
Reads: 550 mL
